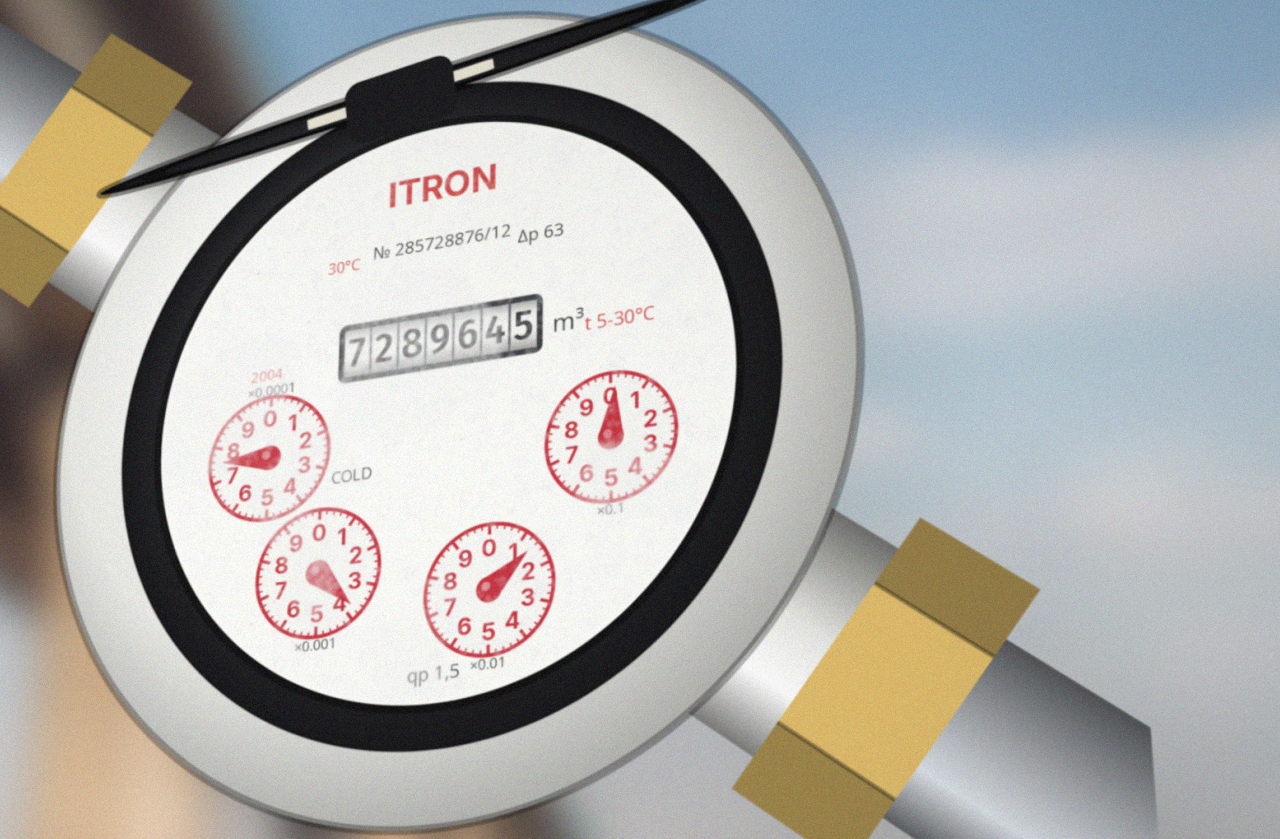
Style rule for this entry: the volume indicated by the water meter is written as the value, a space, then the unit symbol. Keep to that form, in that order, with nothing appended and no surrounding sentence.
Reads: 7289645.0137 m³
